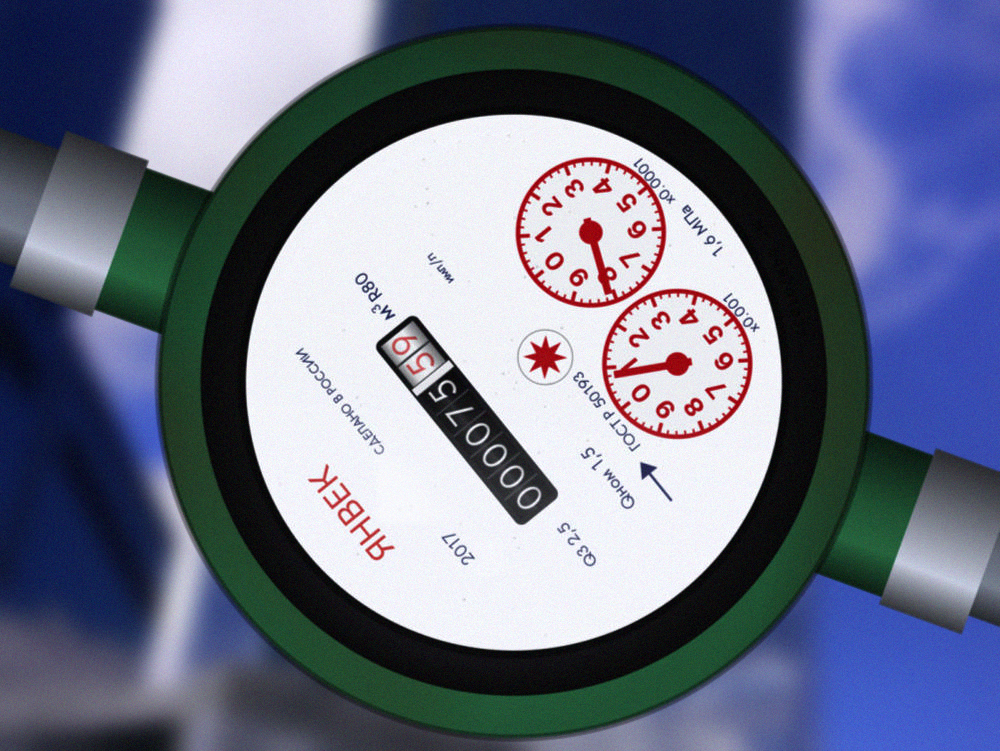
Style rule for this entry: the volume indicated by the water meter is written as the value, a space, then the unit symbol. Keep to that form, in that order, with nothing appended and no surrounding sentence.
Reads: 75.5908 m³
